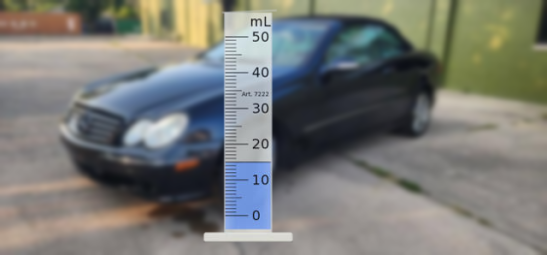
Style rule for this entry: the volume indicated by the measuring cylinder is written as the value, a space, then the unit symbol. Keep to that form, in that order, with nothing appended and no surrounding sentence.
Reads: 15 mL
